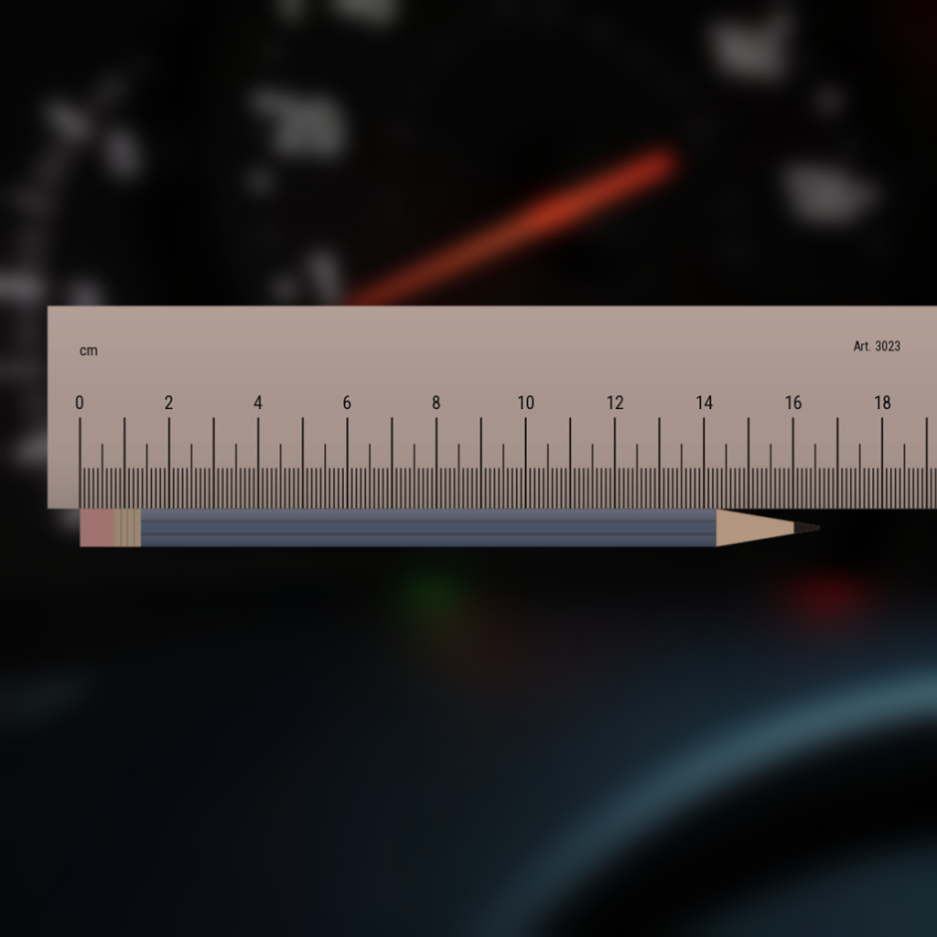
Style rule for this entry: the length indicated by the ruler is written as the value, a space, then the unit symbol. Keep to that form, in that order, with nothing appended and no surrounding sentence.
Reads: 16.6 cm
